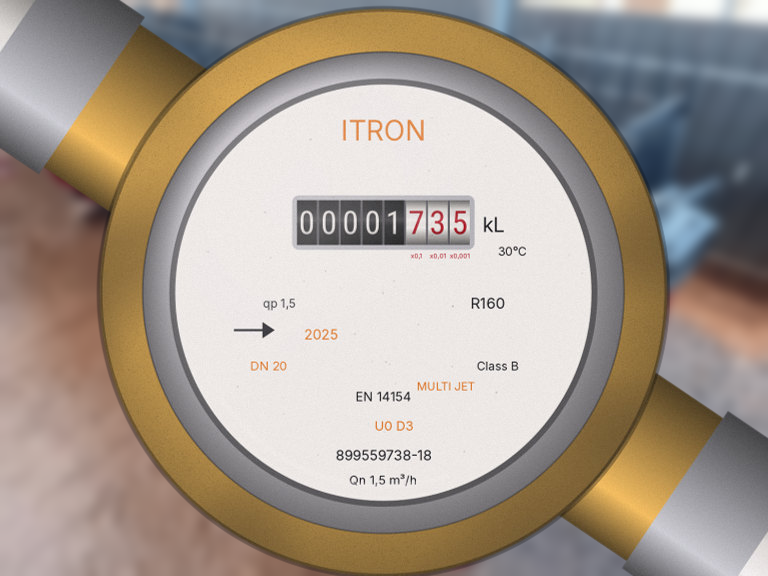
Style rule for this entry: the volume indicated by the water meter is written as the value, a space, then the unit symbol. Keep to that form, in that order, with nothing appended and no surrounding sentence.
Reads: 1.735 kL
